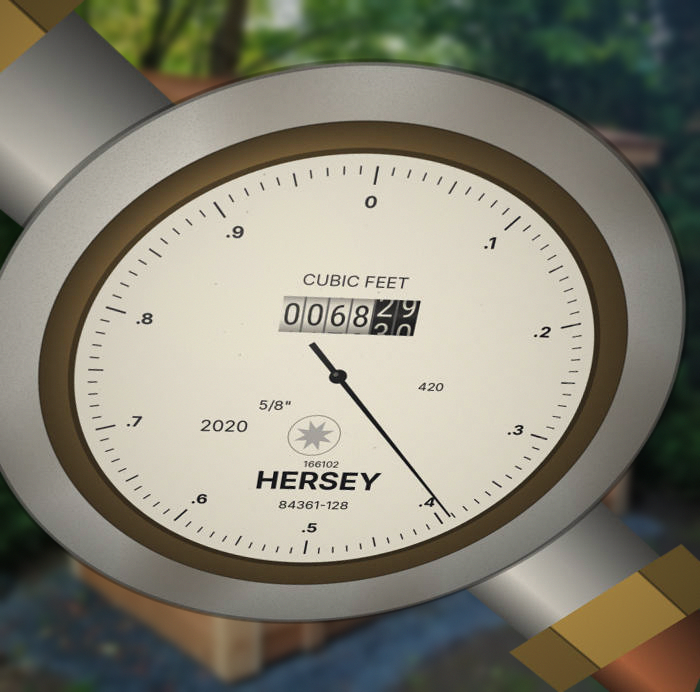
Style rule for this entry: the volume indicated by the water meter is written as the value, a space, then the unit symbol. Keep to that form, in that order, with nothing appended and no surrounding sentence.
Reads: 6829.39 ft³
